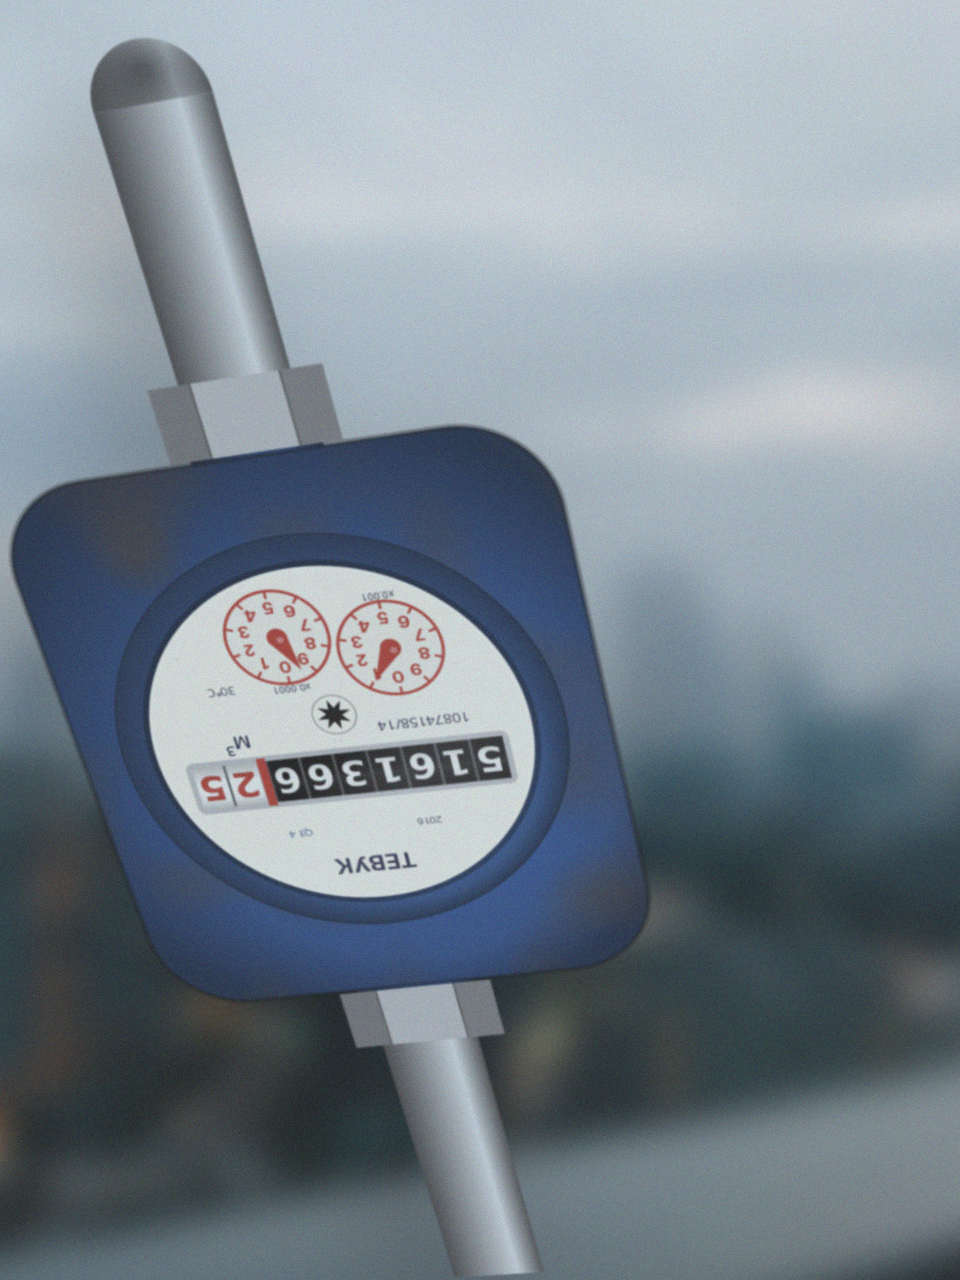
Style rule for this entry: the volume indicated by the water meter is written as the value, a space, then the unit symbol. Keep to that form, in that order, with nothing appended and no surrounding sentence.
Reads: 5161366.2509 m³
